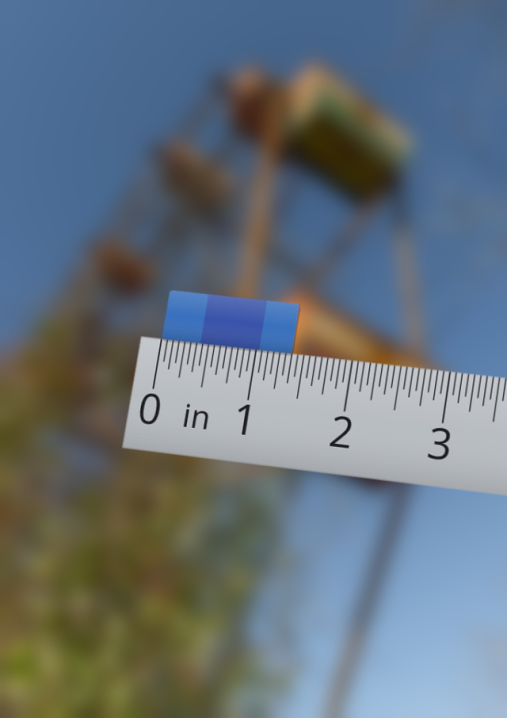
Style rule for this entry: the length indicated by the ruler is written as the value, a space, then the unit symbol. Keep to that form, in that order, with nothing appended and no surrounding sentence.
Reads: 1.375 in
